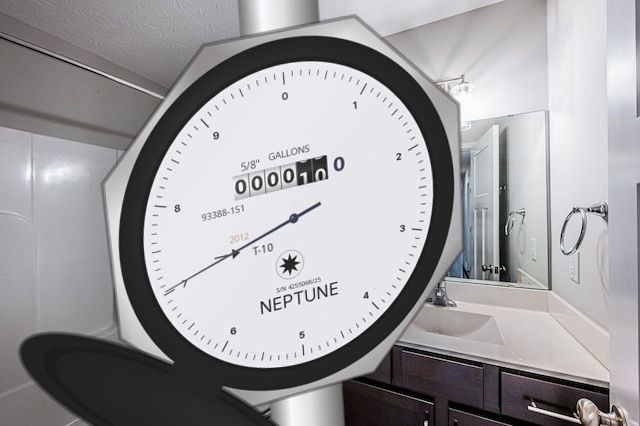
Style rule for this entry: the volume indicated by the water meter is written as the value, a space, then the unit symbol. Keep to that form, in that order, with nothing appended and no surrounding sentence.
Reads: 97.0 gal
